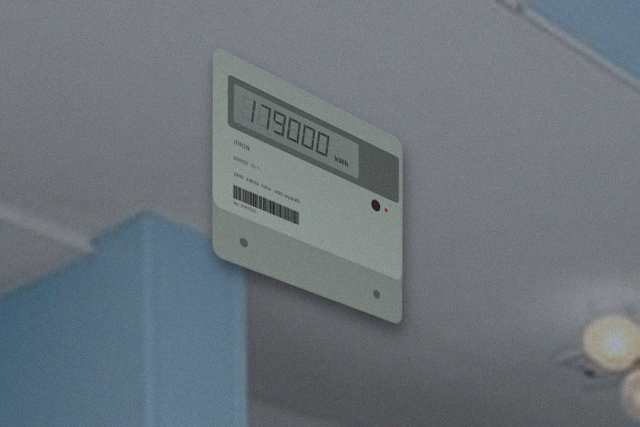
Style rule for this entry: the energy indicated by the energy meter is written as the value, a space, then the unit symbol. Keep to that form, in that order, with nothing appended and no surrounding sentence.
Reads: 179000 kWh
